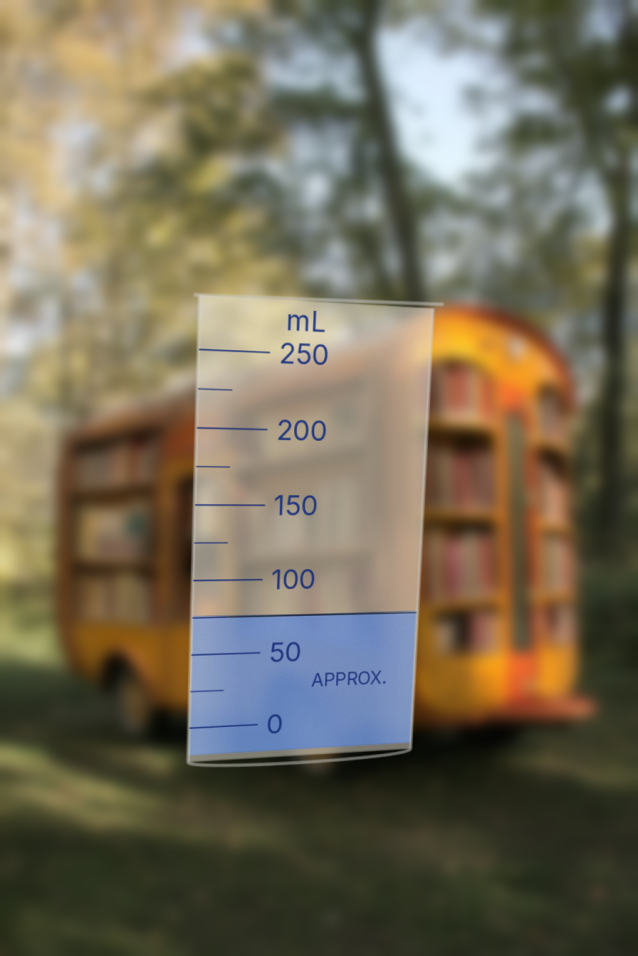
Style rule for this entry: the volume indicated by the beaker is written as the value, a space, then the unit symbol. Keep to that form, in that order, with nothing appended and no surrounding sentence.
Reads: 75 mL
